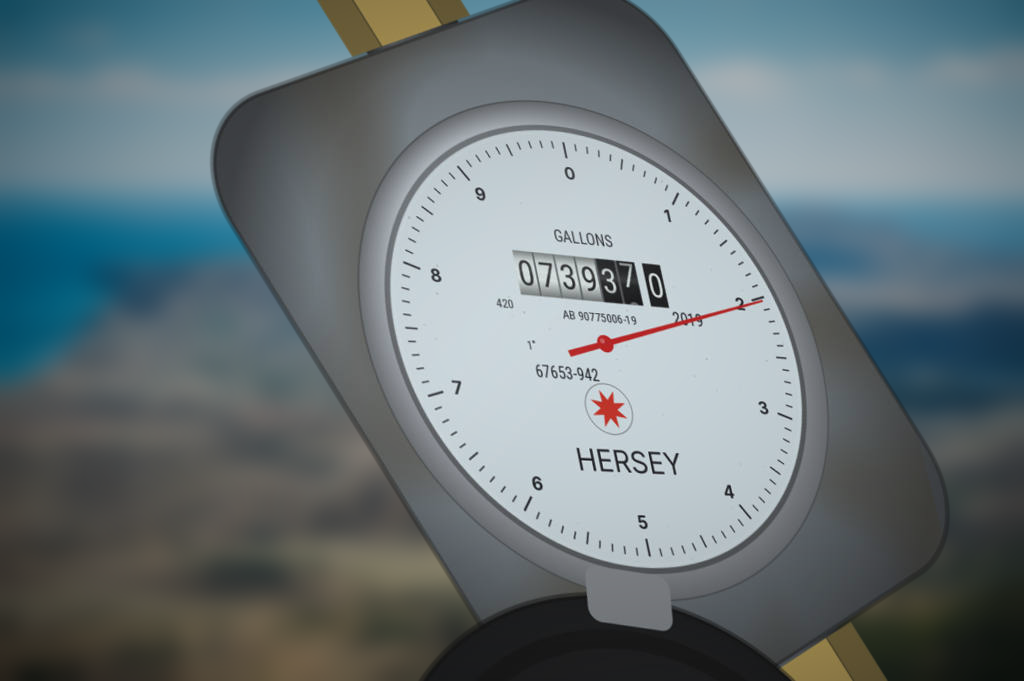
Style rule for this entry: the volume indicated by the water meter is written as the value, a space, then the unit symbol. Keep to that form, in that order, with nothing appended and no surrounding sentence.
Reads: 739372.0 gal
